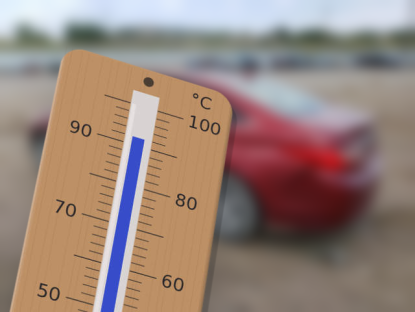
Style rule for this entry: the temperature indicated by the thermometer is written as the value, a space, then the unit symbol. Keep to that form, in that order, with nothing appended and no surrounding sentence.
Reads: 92 °C
